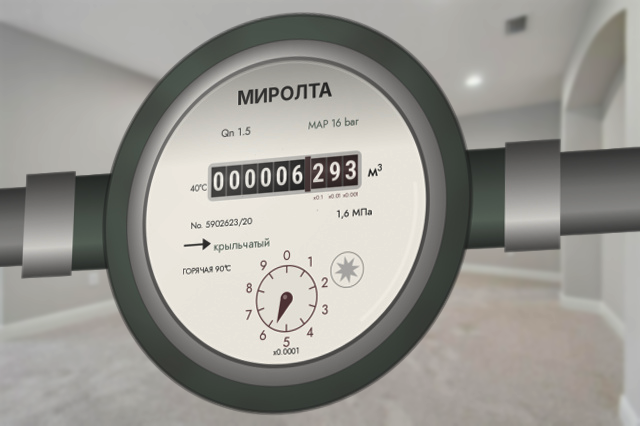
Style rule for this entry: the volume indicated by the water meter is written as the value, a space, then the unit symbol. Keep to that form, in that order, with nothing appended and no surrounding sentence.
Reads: 6.2935 m³
